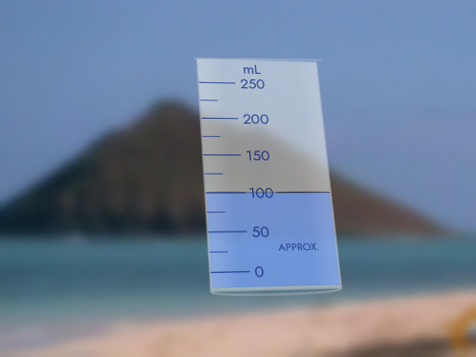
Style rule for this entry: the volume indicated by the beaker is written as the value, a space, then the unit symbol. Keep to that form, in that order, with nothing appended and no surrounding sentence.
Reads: 100 mL
